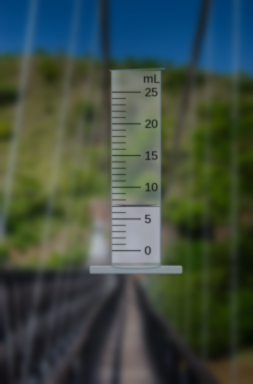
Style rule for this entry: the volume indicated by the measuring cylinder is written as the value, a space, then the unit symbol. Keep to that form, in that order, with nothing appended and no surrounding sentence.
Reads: 7 mL
